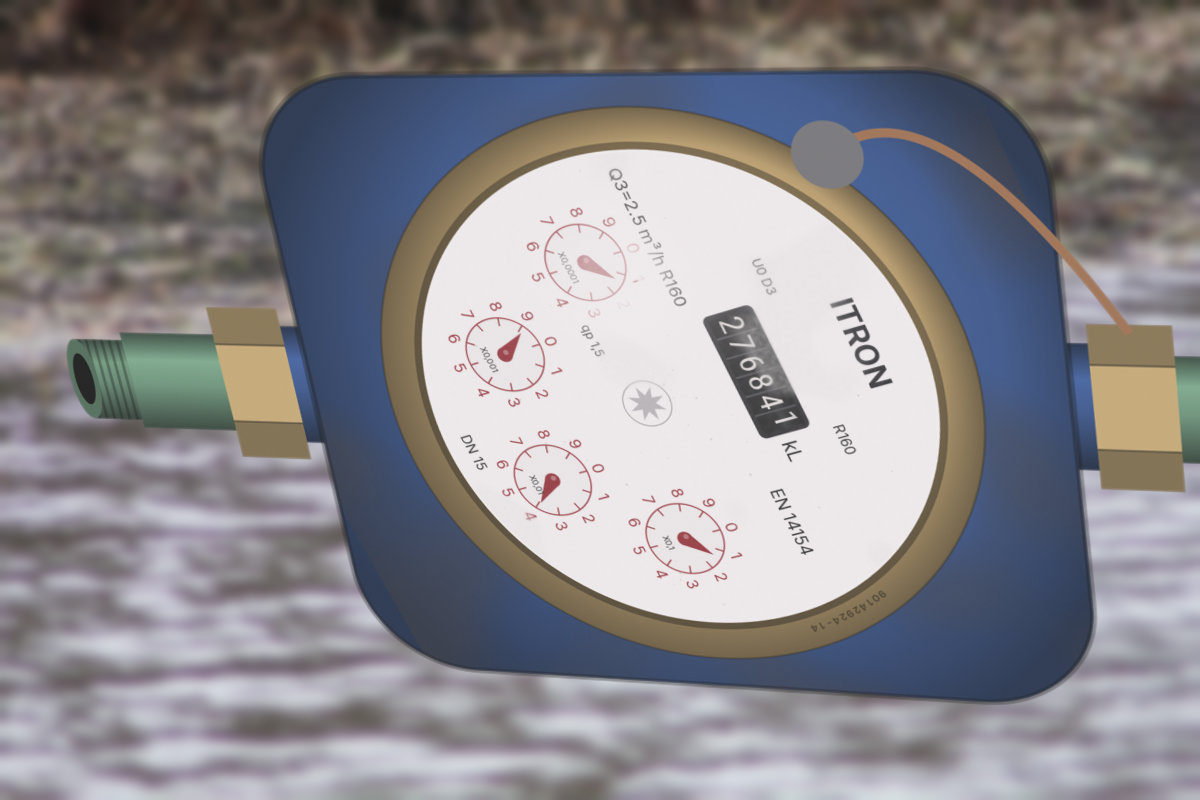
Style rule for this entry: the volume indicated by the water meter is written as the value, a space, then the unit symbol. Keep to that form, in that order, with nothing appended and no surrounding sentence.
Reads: 276841.1391 kL
